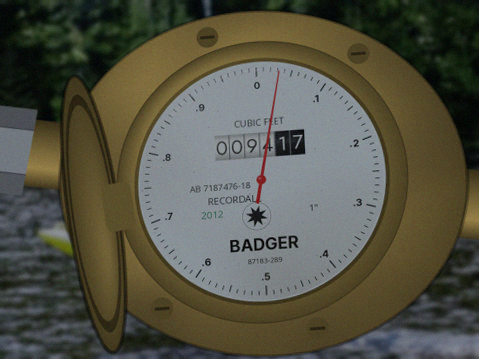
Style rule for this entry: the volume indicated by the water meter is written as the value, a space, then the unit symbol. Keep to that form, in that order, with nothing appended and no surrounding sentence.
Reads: 9417.03 ft³
